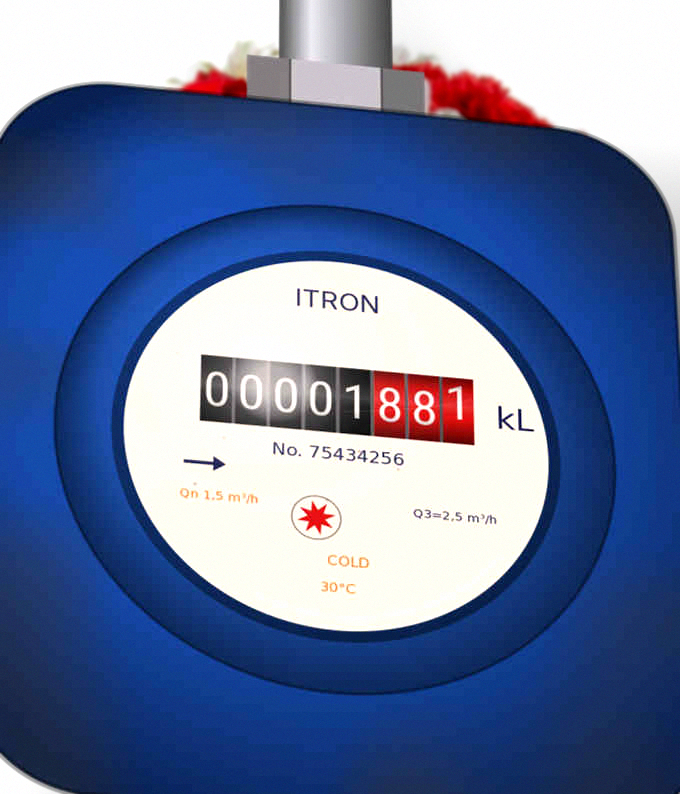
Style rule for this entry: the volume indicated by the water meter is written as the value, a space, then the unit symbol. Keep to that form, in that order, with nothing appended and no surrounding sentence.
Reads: 1.881 kL
